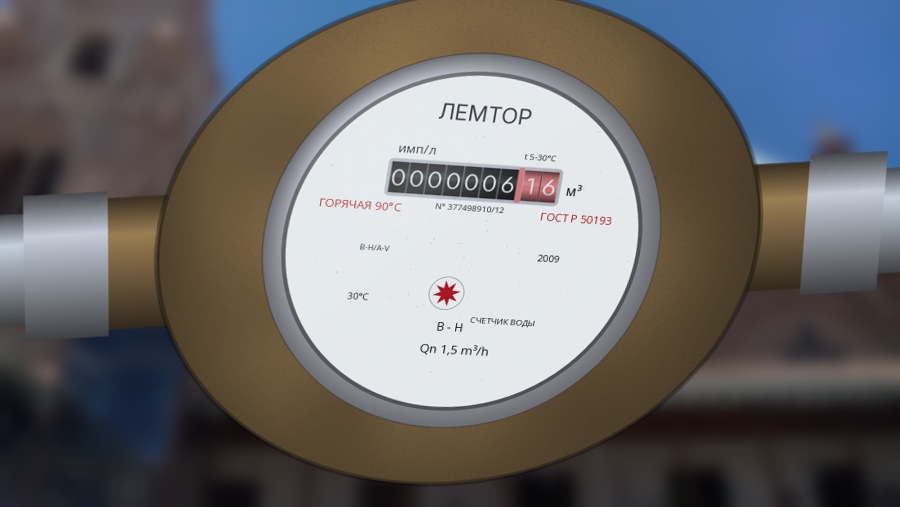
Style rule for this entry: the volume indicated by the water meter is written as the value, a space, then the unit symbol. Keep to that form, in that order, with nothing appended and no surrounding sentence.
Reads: 6.16 m³
